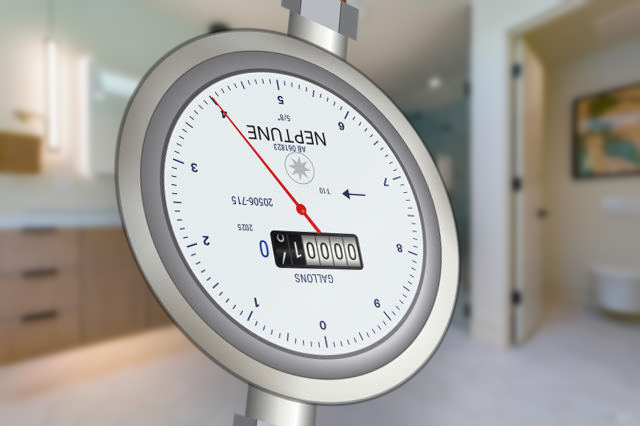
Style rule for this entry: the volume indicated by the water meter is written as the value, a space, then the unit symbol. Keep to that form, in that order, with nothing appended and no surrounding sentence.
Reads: 174.0 gal
